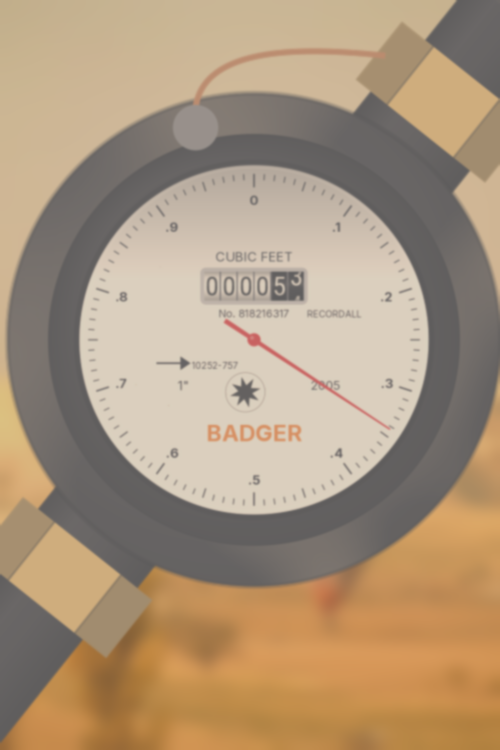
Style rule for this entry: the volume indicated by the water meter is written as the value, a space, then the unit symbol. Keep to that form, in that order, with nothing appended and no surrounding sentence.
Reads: 53.34 ft³
